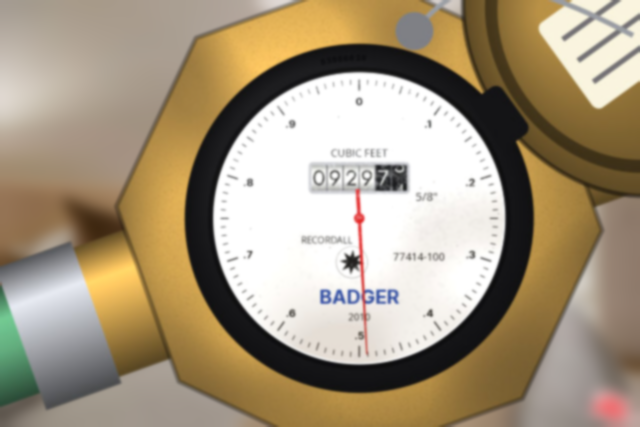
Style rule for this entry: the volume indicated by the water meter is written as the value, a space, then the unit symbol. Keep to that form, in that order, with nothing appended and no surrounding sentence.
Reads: 92973.49 ft³
